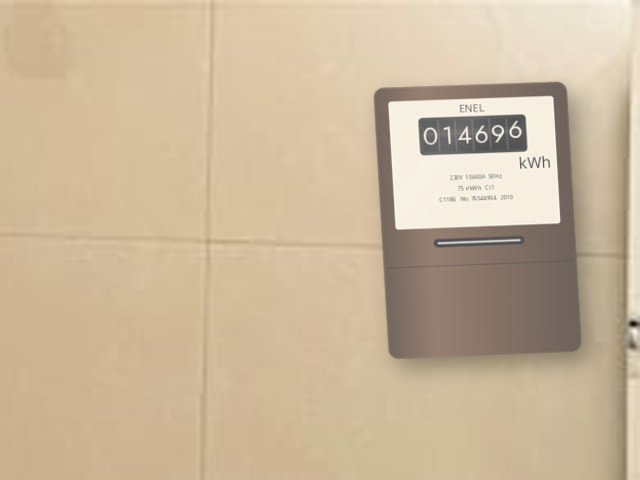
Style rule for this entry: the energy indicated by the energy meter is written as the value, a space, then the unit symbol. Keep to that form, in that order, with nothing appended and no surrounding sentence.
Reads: 14696 kWh
